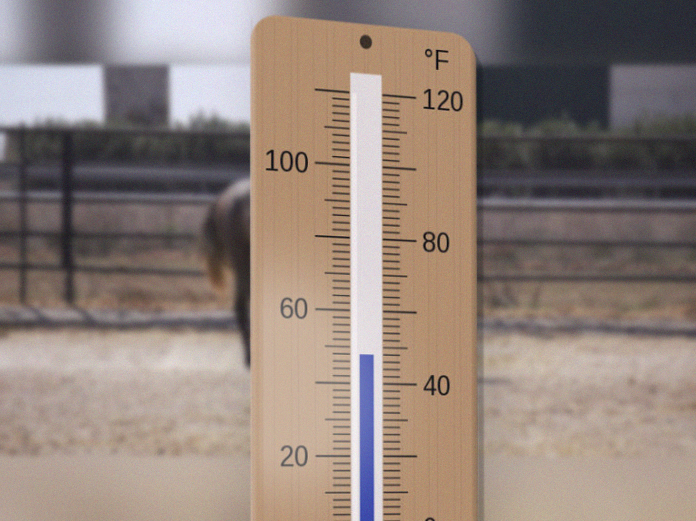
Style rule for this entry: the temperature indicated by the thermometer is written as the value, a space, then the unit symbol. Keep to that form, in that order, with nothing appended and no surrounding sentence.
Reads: 48 °F
